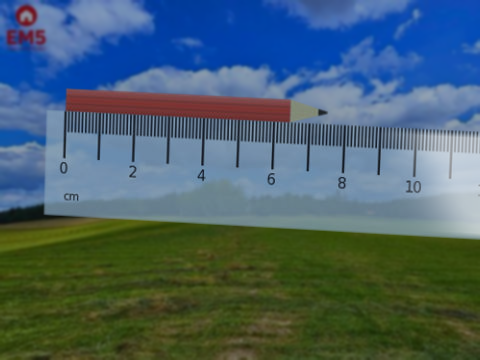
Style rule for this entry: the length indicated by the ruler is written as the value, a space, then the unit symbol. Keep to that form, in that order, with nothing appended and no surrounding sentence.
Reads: 7.5 cm
